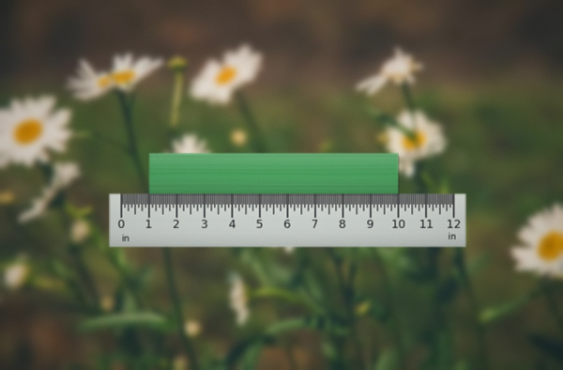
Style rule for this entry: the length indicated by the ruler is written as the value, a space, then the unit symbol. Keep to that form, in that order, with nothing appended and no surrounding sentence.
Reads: 9 in
